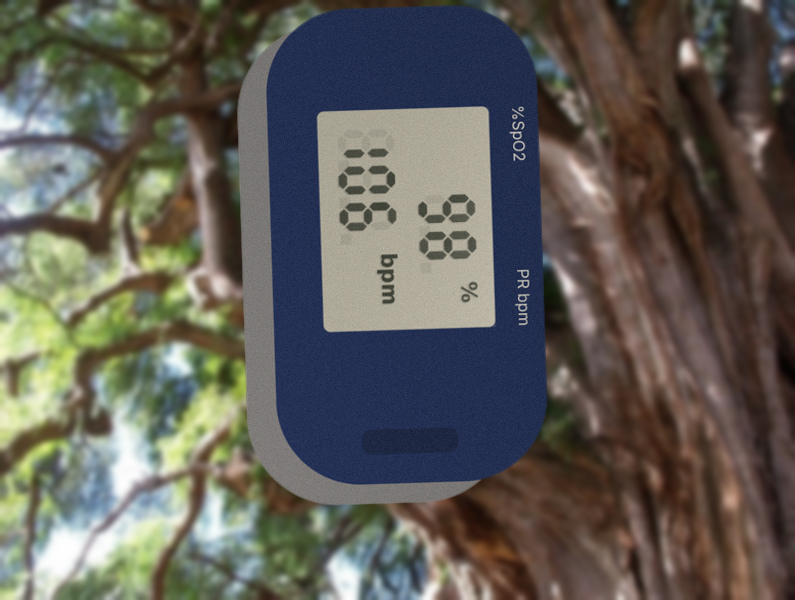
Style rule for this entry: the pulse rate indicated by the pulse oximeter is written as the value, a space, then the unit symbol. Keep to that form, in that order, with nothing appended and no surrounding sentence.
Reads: 106 bpm
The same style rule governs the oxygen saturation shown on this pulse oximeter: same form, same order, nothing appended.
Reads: 98 %
